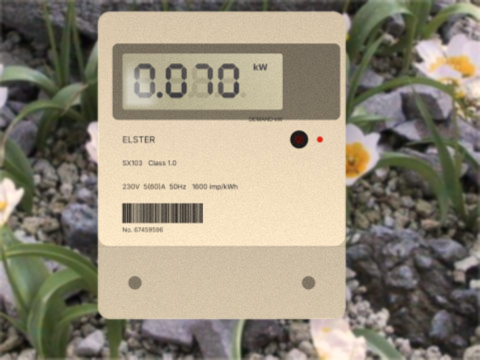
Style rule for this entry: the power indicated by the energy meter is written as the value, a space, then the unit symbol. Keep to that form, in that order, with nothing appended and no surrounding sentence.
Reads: 0.070 kW
